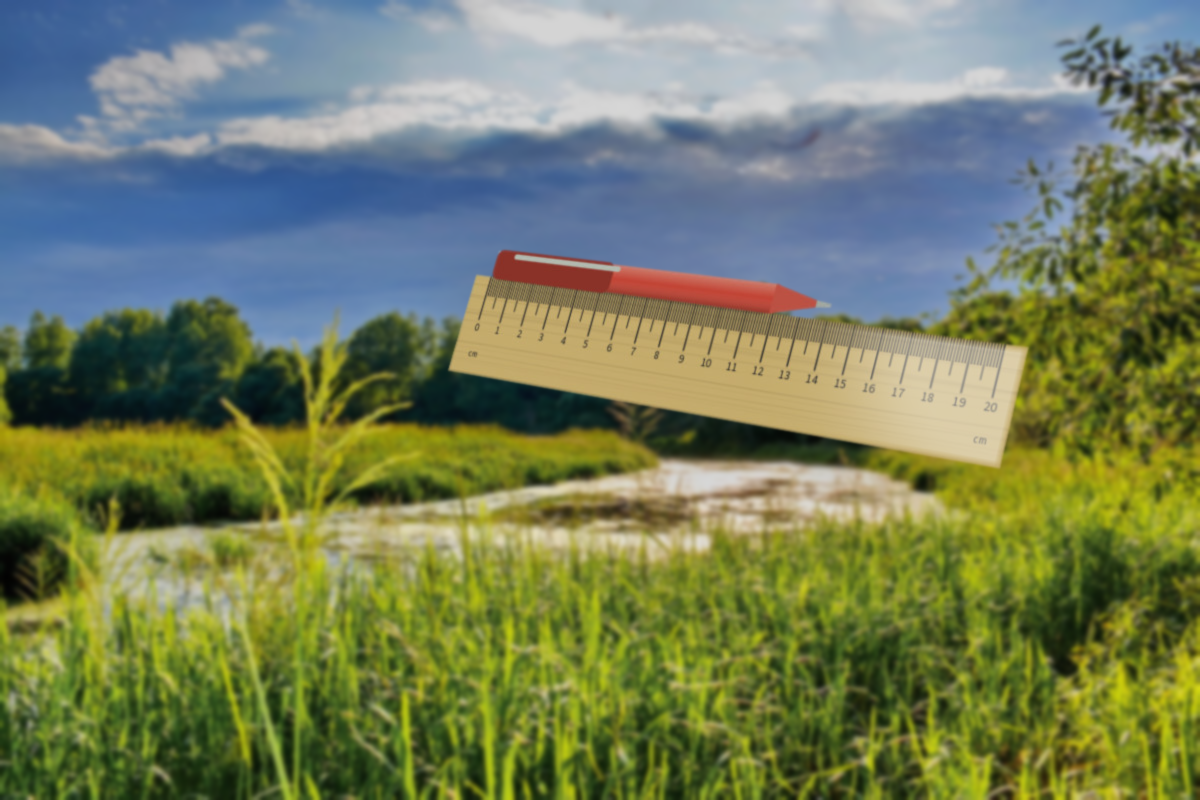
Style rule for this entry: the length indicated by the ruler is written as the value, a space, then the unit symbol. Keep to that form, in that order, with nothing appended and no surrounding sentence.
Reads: 14 cm
